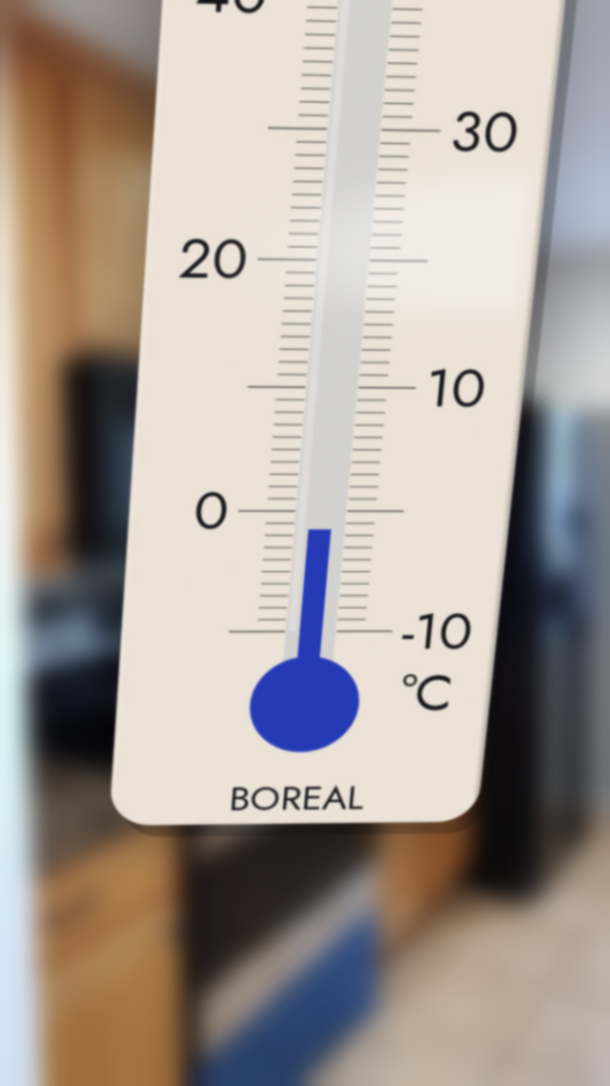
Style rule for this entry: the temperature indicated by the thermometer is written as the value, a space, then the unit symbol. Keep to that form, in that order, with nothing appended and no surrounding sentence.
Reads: -1.5 °C
